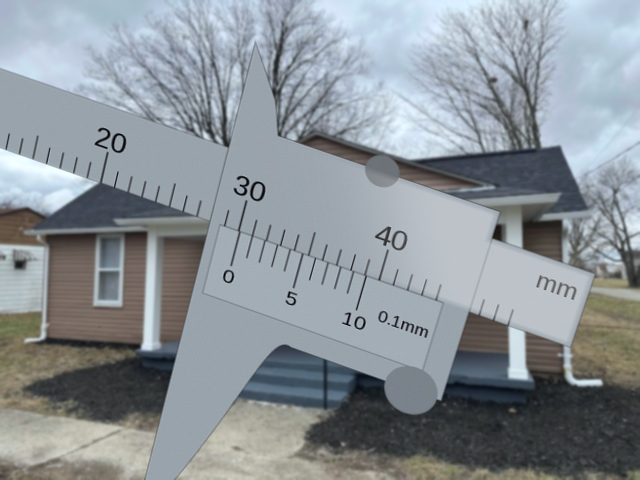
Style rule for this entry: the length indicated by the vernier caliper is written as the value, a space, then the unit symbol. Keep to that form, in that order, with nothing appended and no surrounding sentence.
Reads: 30.1 mm
